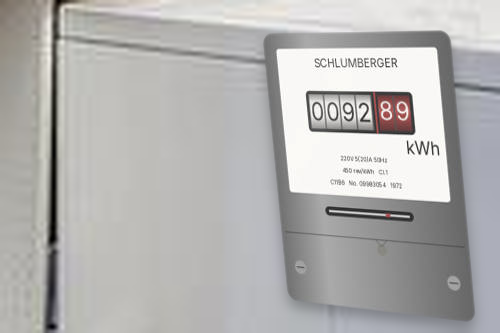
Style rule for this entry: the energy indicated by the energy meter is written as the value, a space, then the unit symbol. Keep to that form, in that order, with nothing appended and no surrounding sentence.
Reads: 92.89 kWh
